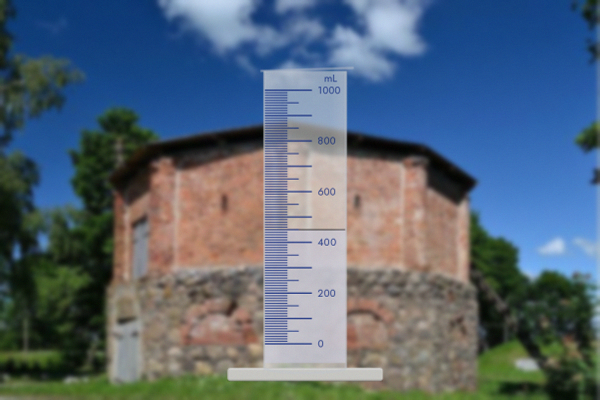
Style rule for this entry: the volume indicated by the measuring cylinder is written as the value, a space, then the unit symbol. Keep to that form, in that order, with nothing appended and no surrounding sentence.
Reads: 450 mL
